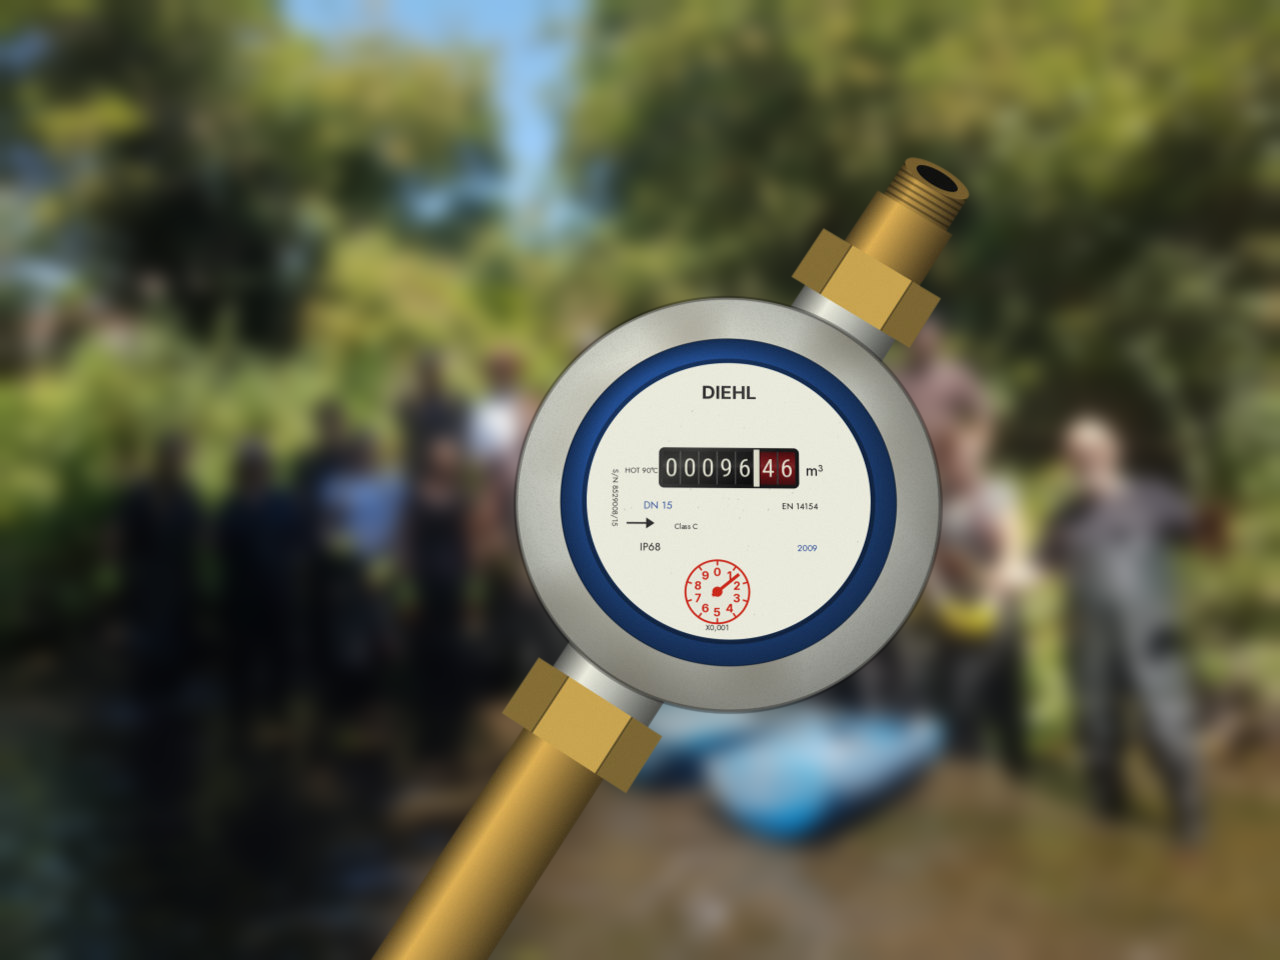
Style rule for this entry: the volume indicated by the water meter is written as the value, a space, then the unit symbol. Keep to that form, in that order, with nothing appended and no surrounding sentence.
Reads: 96.461 m³
